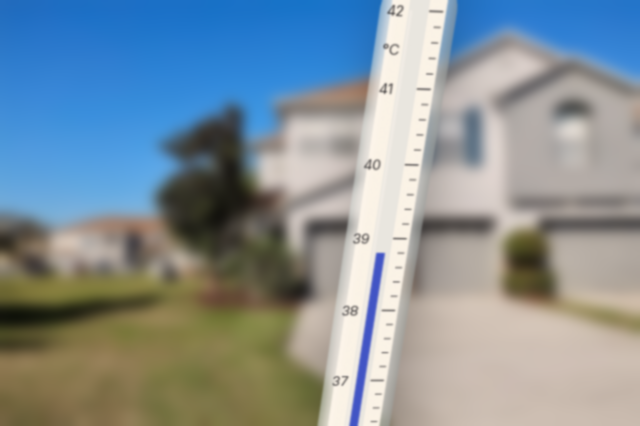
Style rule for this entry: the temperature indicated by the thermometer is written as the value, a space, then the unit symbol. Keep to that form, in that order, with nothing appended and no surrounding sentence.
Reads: 38.8 °C
